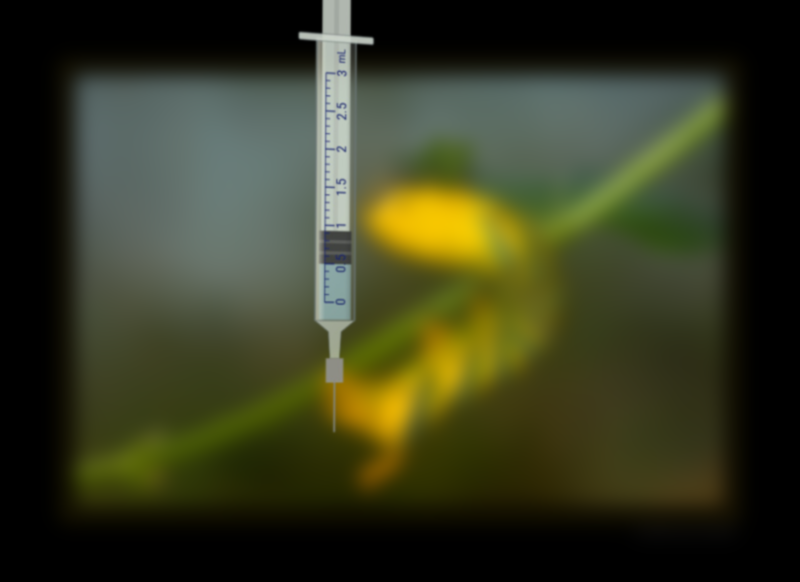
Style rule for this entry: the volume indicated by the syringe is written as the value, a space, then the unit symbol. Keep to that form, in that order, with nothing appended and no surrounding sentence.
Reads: 0.5 mL
